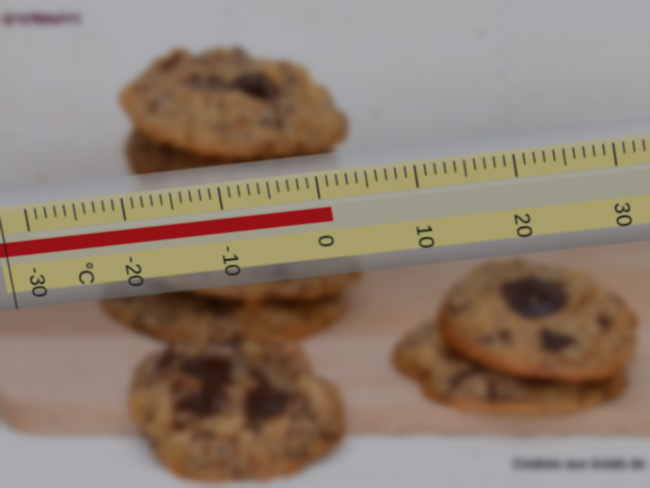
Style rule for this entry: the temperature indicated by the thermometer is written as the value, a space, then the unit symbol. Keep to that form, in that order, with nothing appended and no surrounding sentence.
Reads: 1 °C
